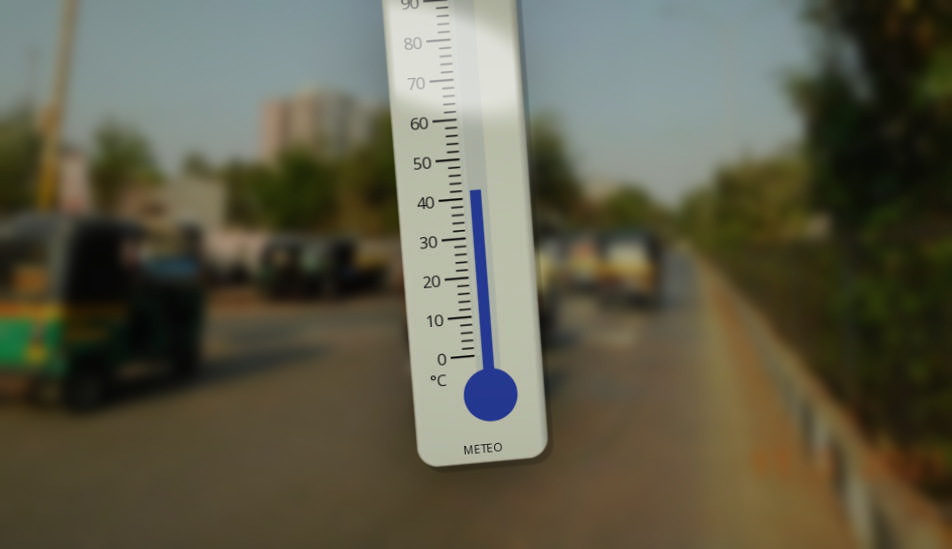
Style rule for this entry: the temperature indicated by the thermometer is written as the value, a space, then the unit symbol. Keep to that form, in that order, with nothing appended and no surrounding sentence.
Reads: 42 °C
